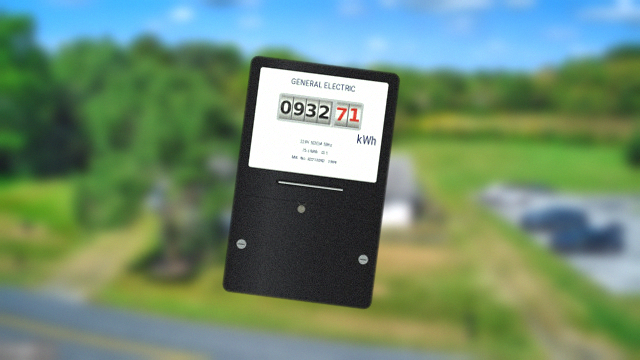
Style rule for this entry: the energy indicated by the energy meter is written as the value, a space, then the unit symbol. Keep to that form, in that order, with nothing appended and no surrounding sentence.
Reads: 932.71 kWh
